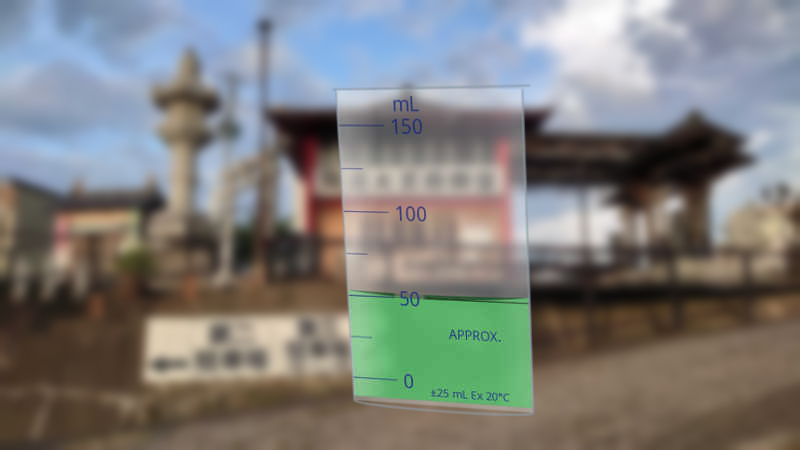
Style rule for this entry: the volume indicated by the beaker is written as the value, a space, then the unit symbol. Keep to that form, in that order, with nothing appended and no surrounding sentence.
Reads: 50 mL
